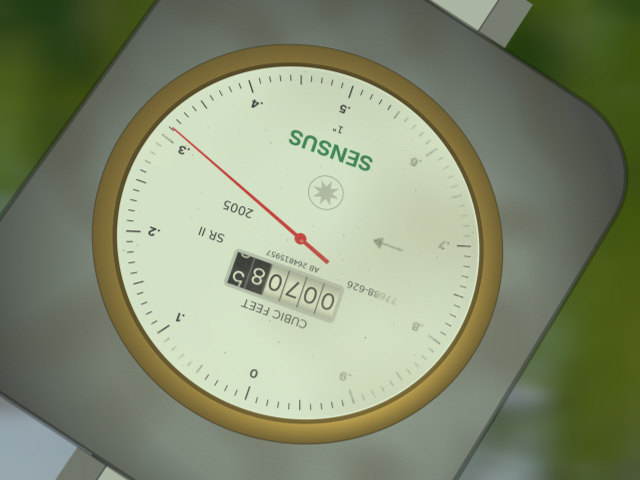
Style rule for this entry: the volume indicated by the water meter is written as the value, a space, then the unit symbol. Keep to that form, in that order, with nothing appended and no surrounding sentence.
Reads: 7085.31 ft³
